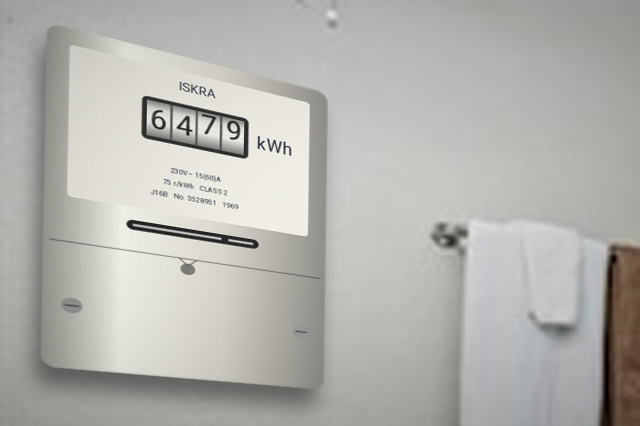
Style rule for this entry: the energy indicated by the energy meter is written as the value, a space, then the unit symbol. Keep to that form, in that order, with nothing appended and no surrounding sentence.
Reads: 6479 kWh
